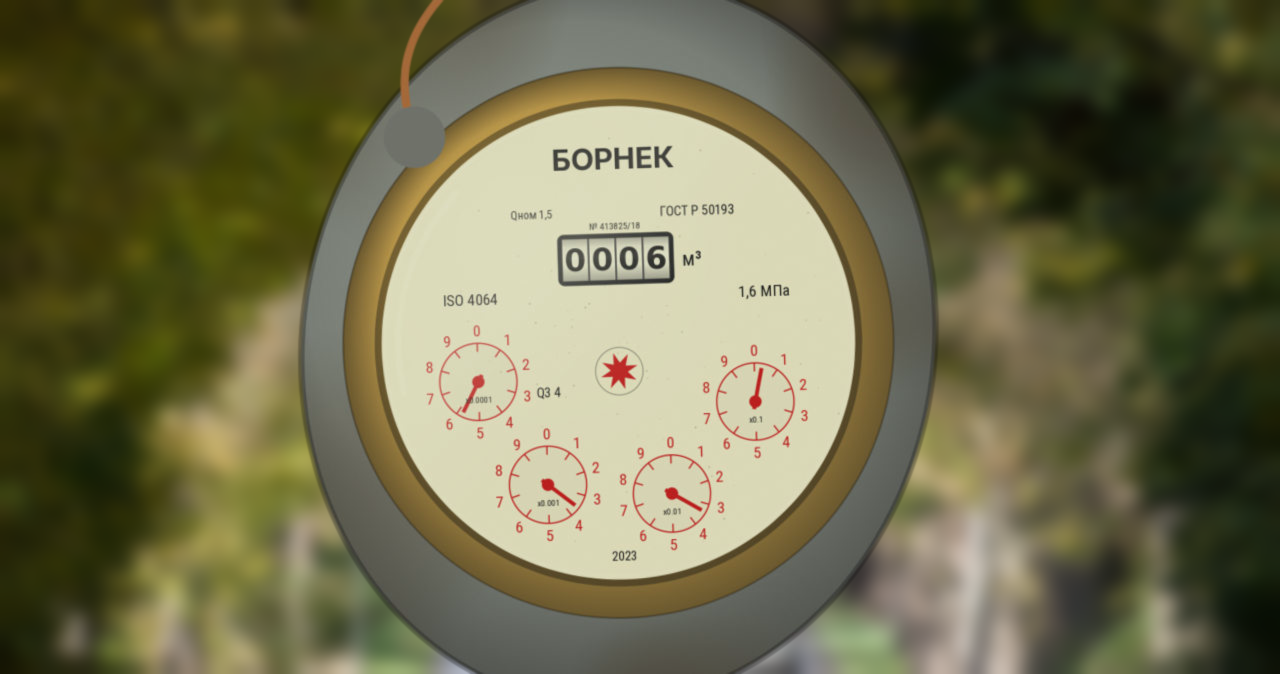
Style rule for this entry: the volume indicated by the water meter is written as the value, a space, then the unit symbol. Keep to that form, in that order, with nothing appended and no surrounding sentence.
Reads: 6.0335 m³
